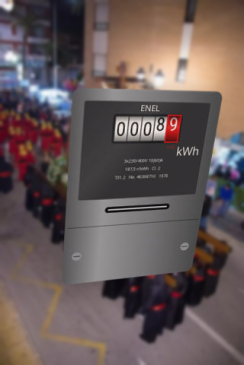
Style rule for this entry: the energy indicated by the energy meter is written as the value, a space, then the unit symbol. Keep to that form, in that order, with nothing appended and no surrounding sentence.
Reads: 8.9 kWh
